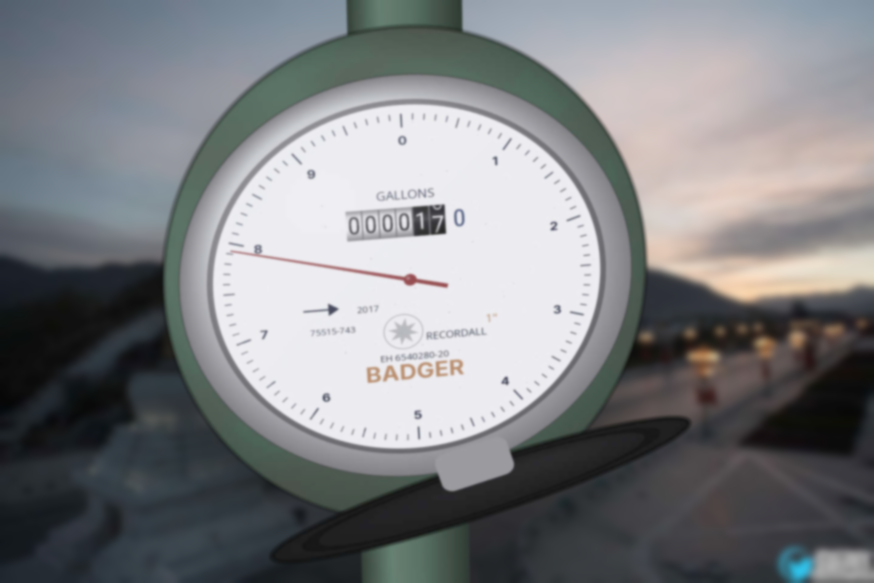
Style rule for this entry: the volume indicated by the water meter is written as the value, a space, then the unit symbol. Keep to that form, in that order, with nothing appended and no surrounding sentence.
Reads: 167.9 gal
